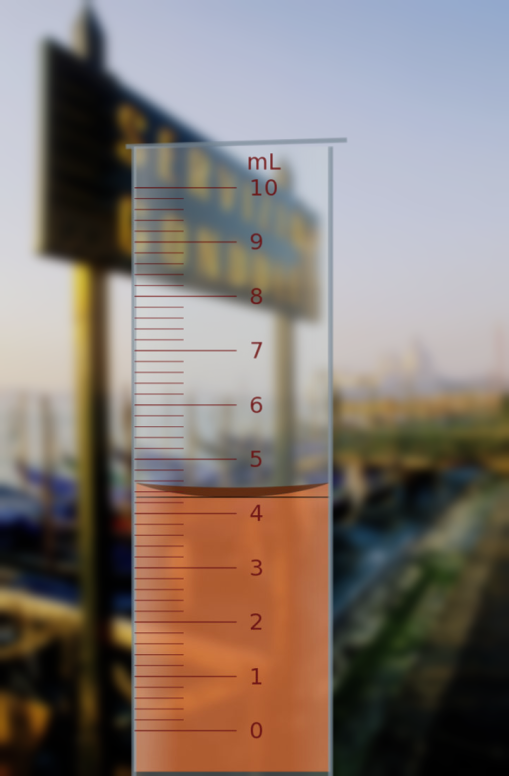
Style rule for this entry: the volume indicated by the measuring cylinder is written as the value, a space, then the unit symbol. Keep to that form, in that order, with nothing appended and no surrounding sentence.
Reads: 4.3 mL
